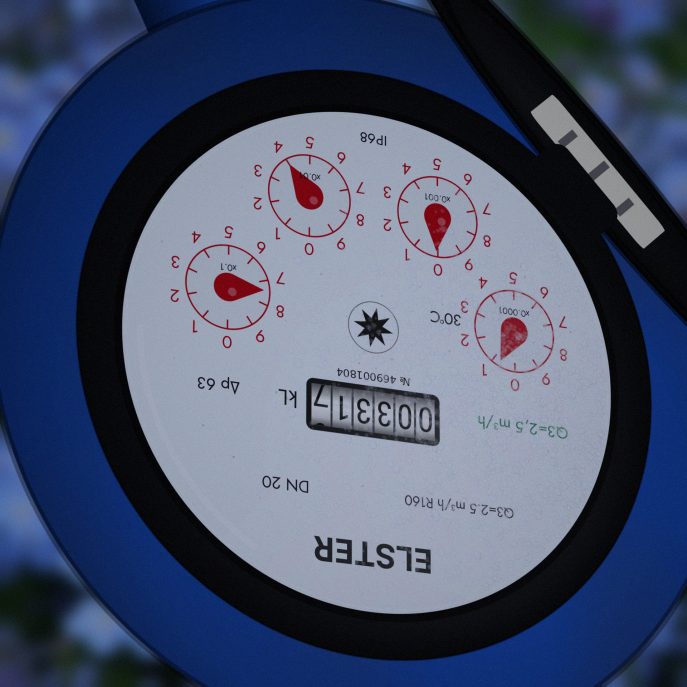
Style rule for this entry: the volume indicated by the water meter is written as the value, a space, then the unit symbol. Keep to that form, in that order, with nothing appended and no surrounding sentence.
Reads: 3316.7400 kL
